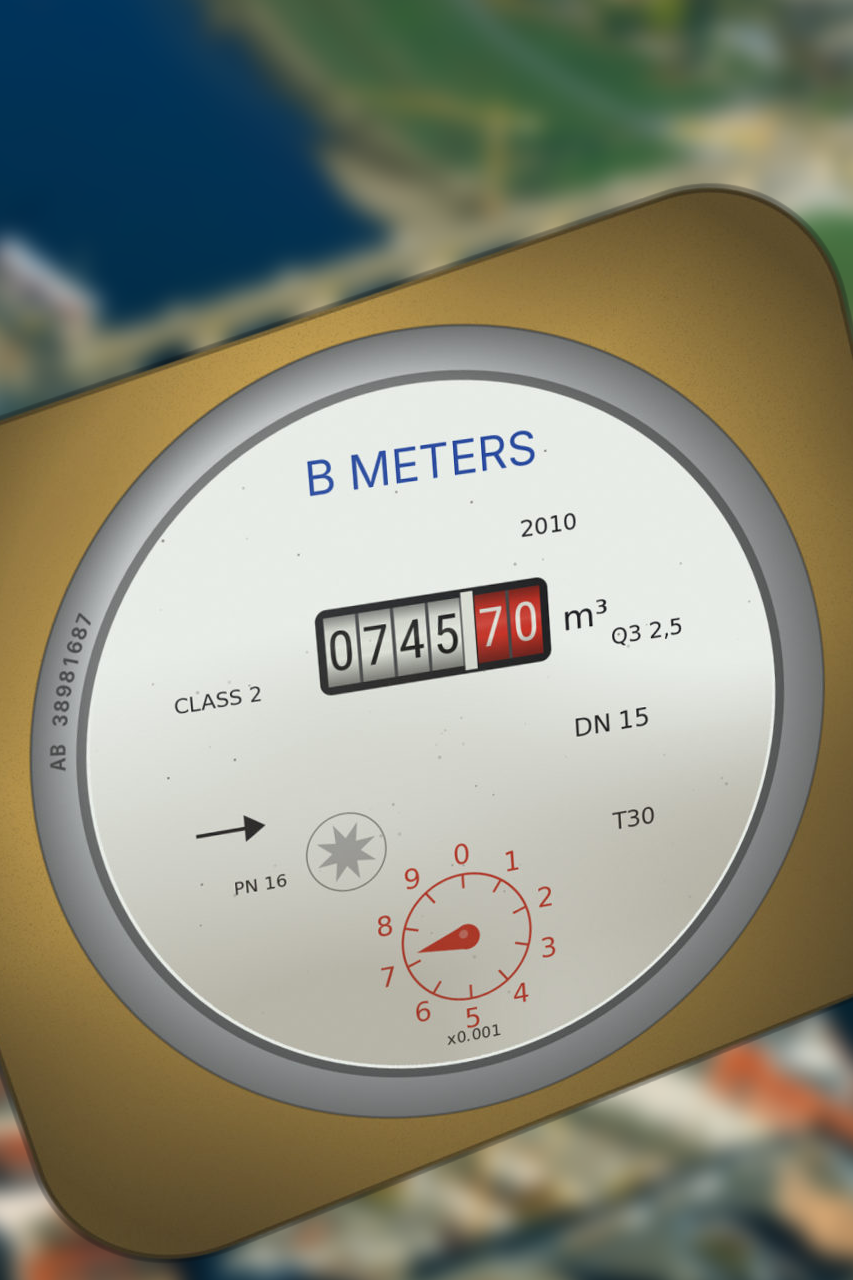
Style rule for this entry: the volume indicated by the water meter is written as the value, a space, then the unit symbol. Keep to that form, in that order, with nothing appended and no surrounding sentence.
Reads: 745.707 m³
